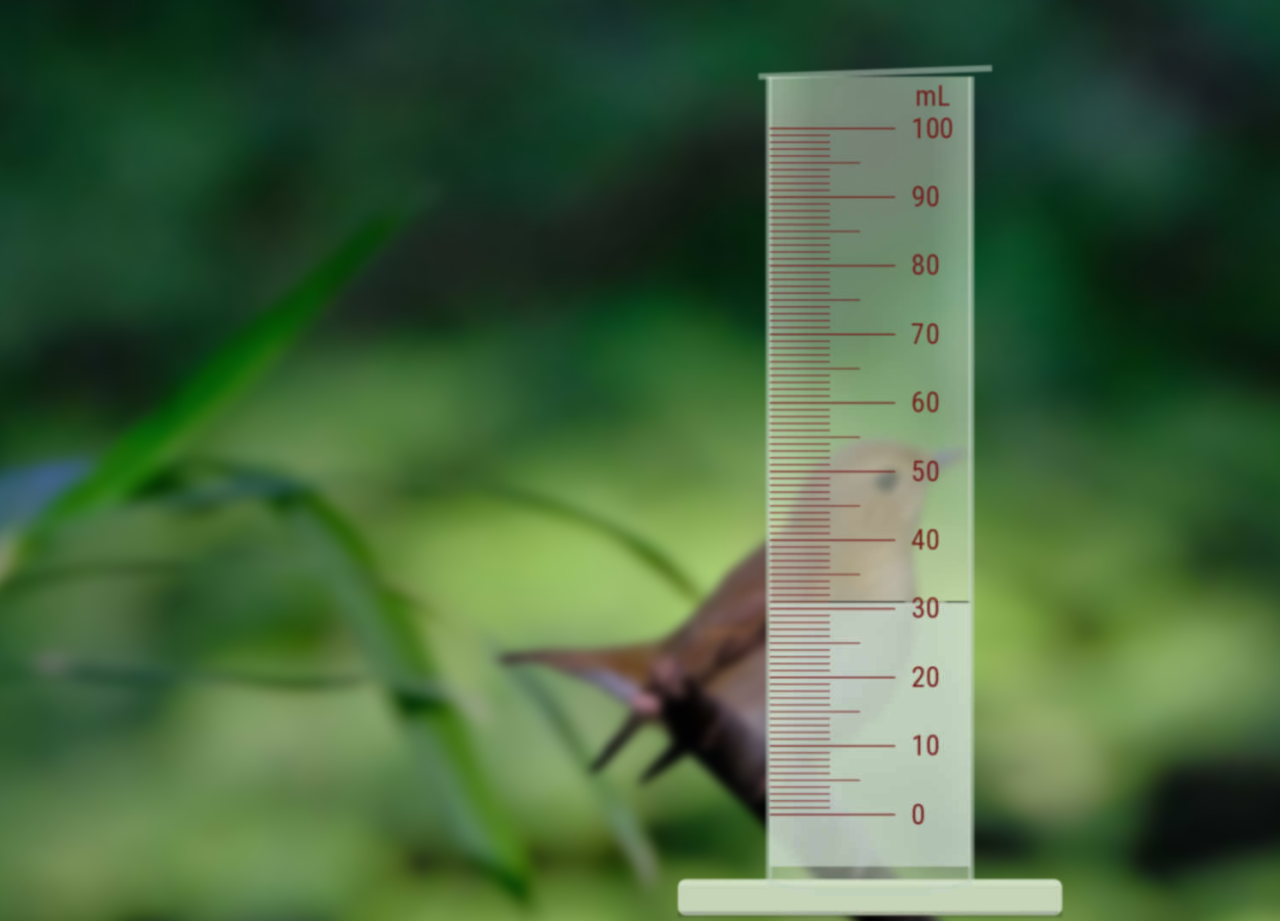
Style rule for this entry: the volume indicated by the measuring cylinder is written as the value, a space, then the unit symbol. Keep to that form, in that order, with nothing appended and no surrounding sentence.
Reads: 31 mL
